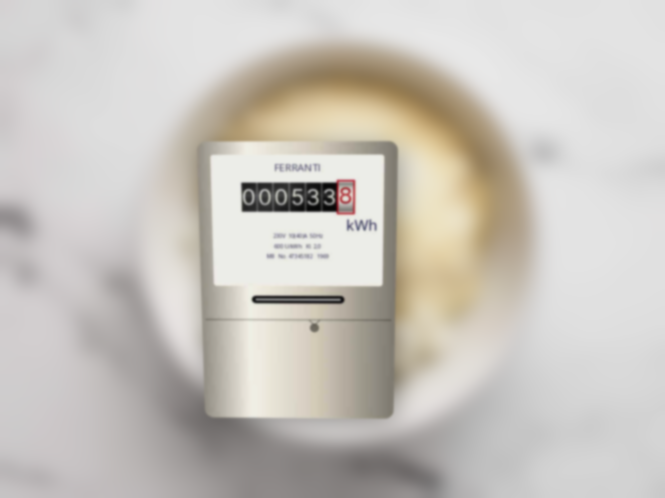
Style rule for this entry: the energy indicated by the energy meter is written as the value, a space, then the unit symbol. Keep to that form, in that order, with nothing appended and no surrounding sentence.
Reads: 533.8 kWh
